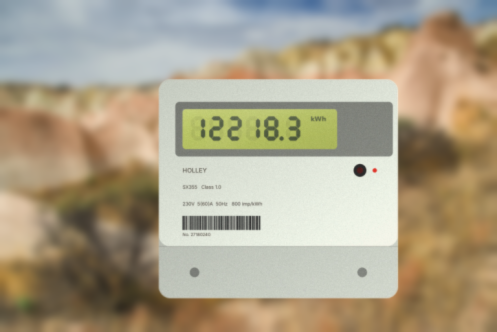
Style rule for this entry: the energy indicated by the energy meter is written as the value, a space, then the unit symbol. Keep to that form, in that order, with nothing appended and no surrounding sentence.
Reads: 12218.3 kWh
